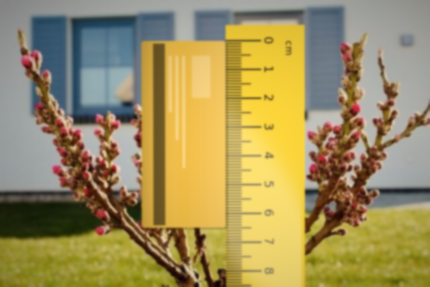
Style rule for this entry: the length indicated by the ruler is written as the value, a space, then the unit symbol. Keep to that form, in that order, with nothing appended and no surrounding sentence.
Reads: 6.5 cm
